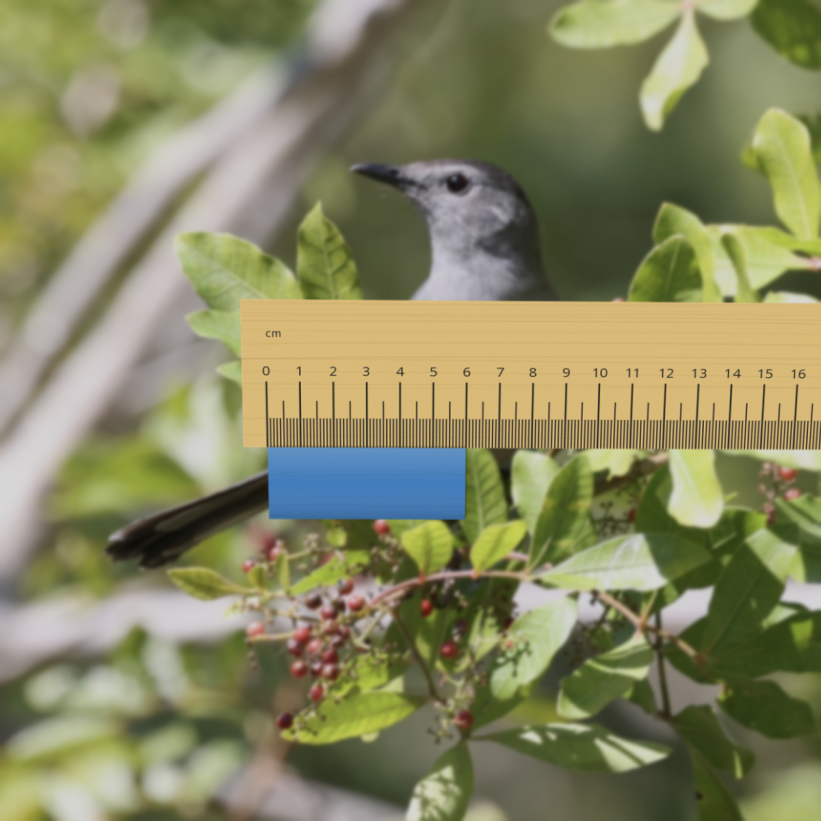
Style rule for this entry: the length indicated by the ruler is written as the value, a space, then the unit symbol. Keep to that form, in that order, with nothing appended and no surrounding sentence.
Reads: 6 cm
